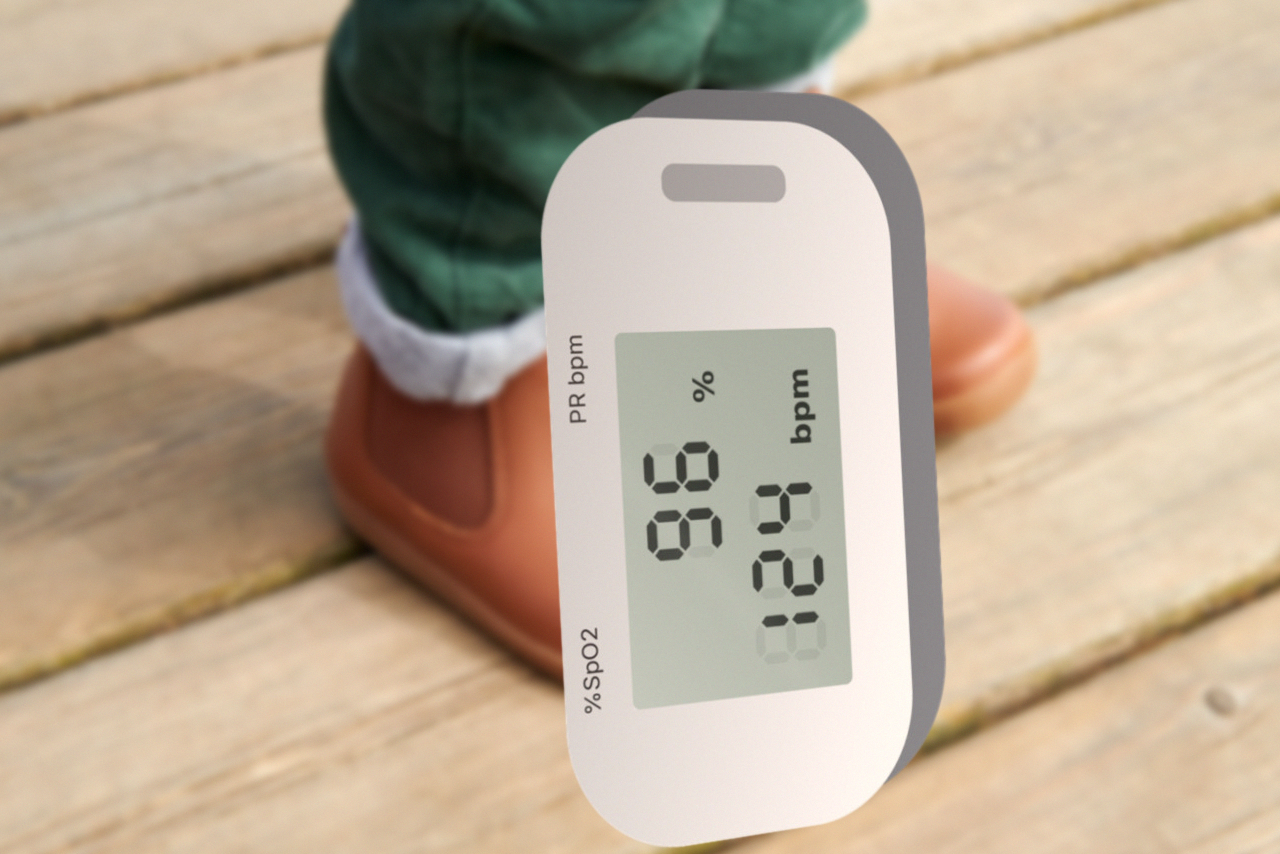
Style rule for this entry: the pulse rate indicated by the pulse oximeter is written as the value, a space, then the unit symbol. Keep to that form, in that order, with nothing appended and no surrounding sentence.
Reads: 124 bpm
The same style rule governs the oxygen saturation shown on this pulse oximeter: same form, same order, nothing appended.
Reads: 96 %
